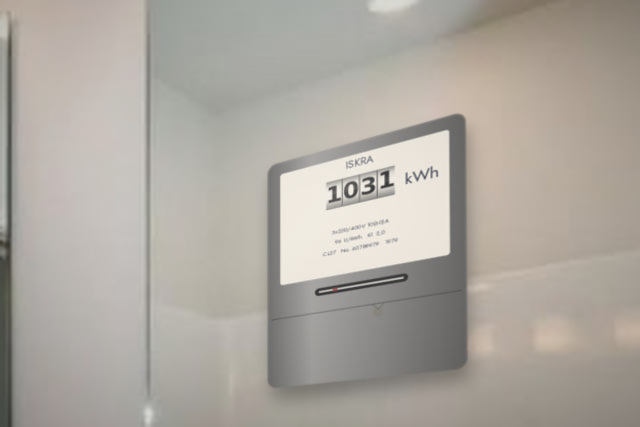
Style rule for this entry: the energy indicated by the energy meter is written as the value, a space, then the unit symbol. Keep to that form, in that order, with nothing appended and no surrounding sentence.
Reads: 1031 kWh
